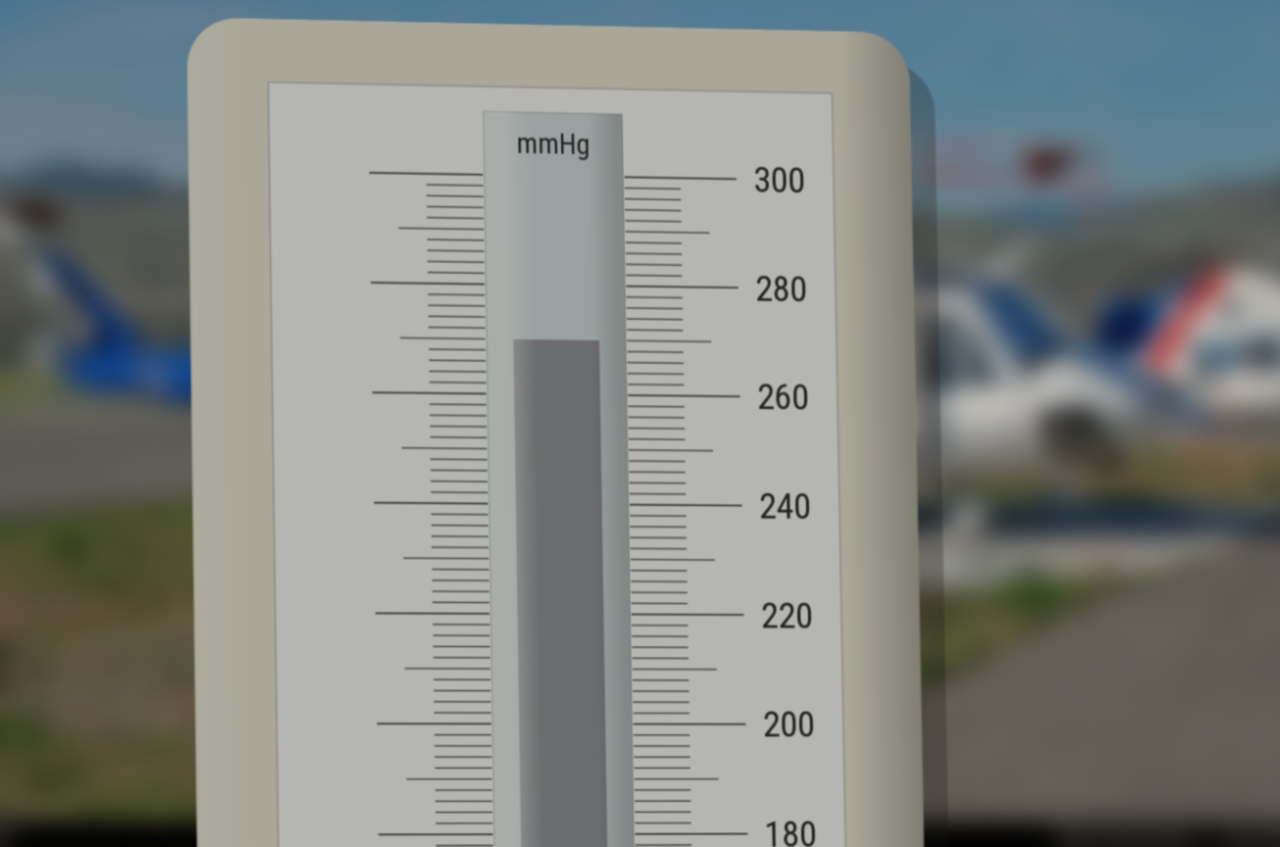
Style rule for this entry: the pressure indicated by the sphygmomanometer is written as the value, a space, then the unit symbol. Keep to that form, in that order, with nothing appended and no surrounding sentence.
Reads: 270 mmHg
